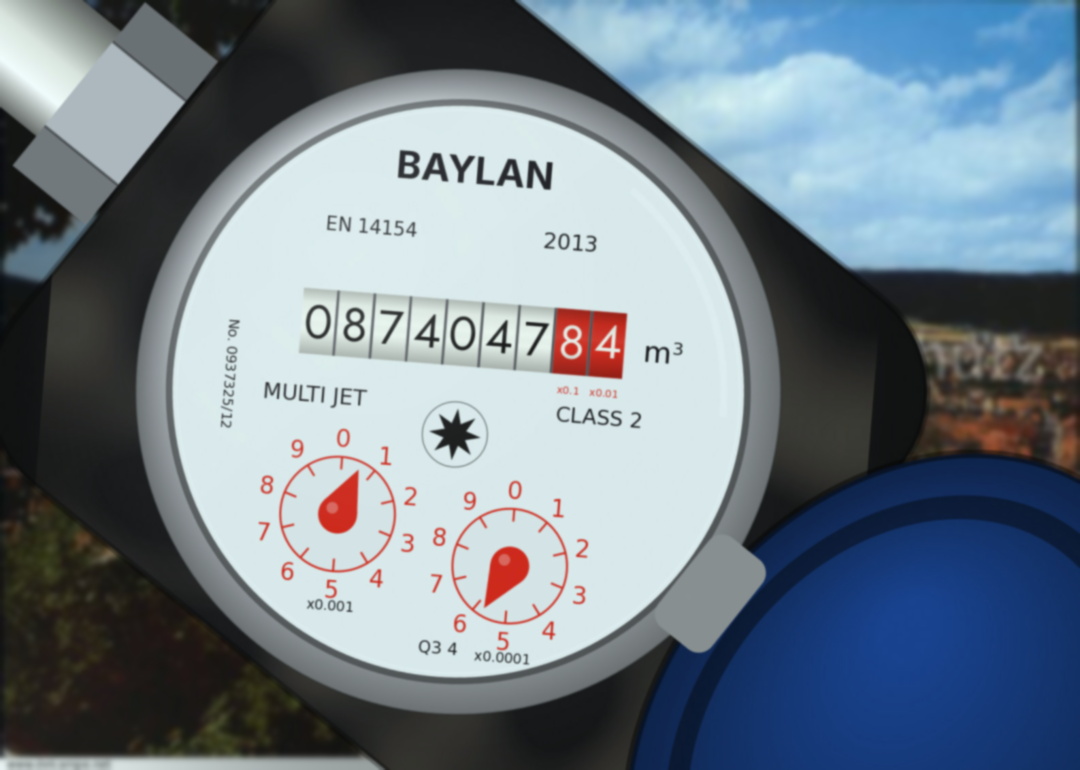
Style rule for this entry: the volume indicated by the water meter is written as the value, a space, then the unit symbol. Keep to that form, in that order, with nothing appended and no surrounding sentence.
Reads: 874047.8405 m³
